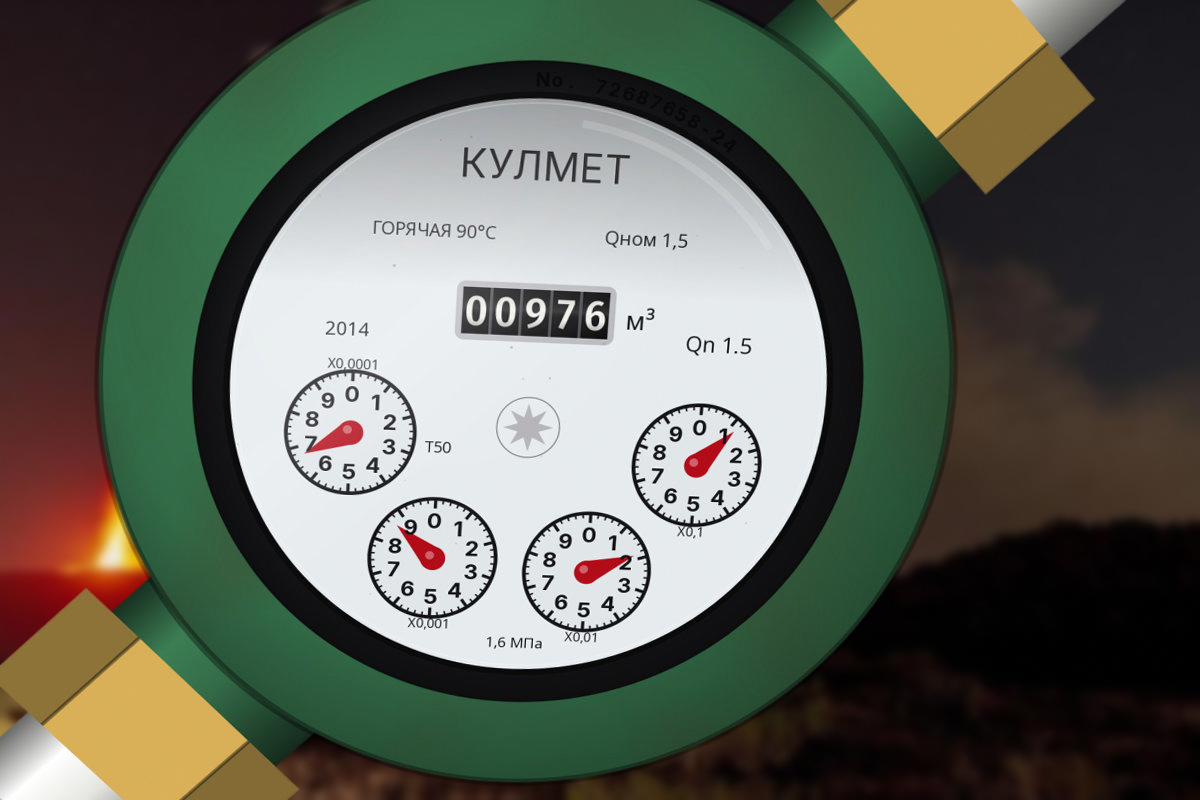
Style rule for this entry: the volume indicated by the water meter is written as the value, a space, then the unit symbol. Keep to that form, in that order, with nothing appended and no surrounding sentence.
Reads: 976.1186 m³
